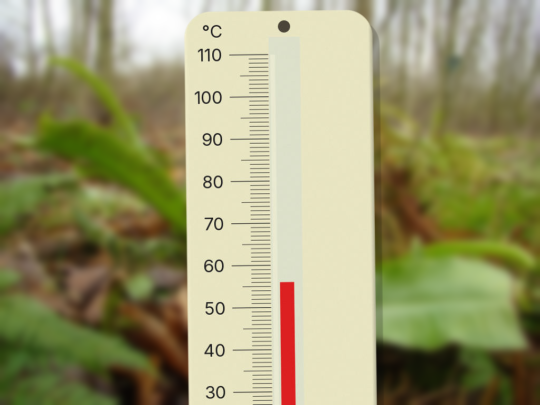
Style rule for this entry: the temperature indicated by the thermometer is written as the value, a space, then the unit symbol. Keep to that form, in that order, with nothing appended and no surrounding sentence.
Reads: 56 °C
